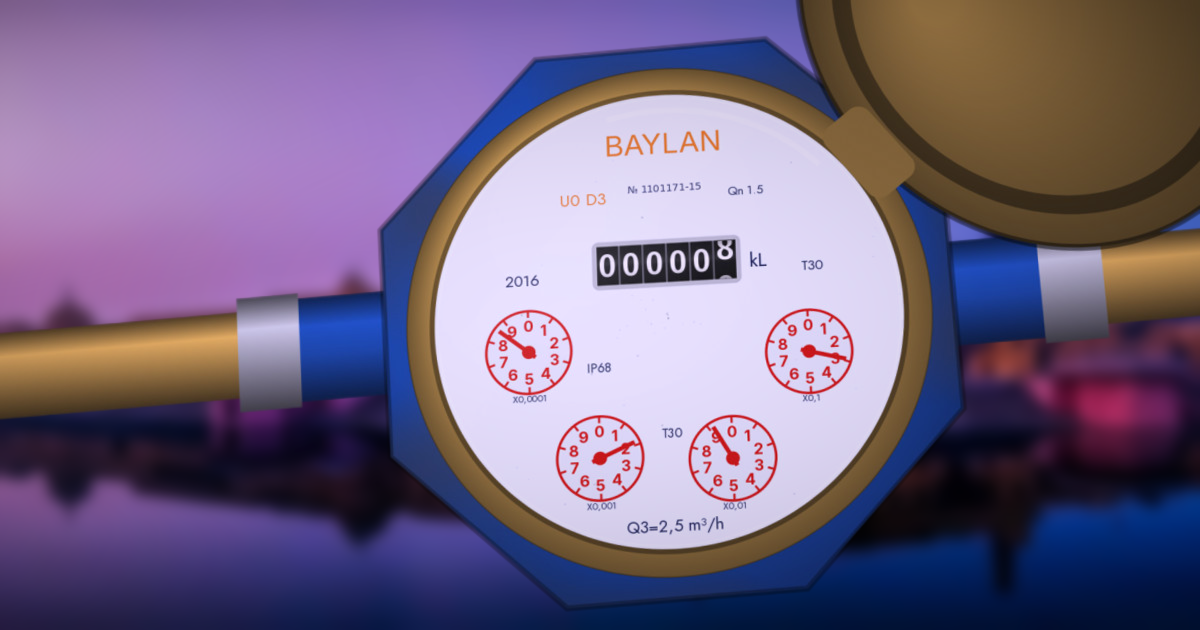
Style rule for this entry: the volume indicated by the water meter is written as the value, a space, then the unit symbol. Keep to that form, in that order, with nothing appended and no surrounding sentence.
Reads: 8.2918 kL
